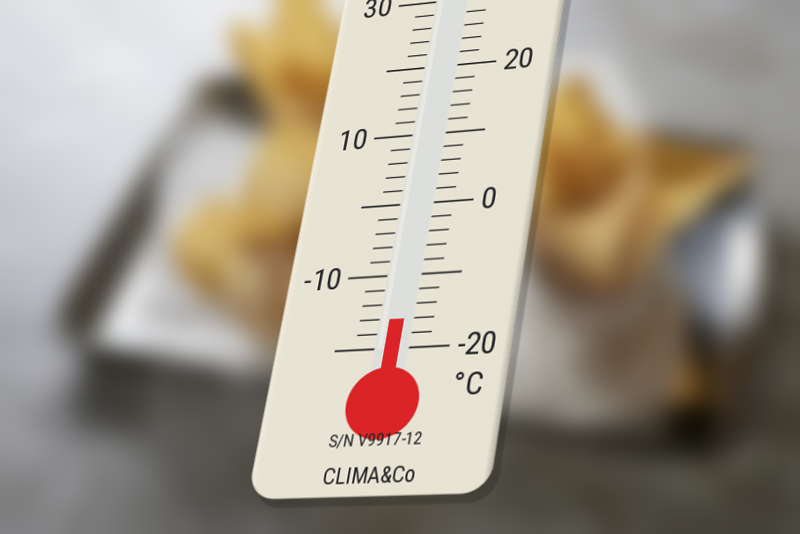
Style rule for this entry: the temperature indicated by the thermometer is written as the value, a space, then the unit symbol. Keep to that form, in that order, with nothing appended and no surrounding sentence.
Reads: -16 °C
